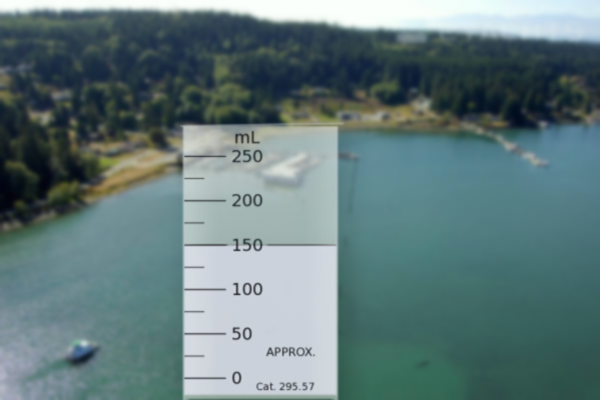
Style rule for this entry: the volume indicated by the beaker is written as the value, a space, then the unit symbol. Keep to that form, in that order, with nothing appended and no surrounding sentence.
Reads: 150 mL
